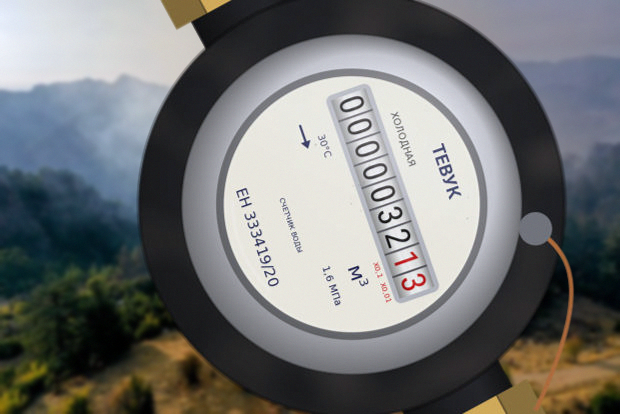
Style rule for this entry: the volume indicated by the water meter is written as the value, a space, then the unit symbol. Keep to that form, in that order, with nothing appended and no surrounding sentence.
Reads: 32.13 m³
